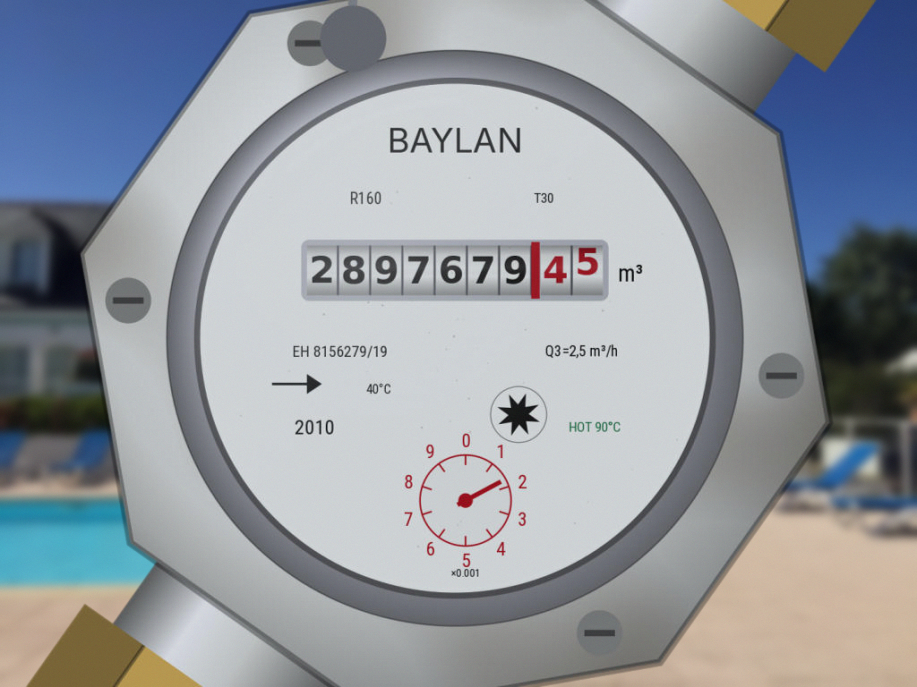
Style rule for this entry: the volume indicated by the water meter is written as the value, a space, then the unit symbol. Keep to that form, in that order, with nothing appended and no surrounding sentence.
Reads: 2897679.451 m³
